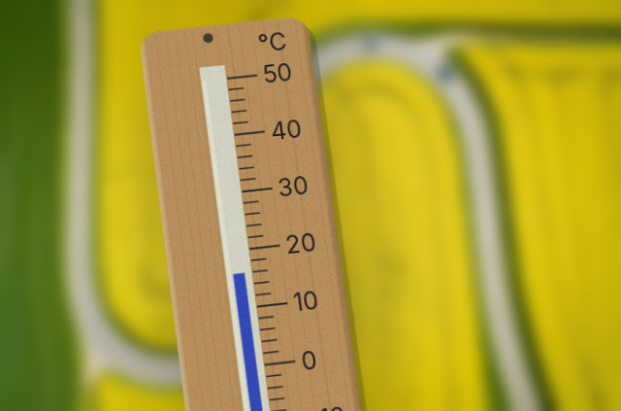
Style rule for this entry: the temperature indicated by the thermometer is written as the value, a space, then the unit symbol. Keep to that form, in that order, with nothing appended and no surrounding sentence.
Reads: 16 °C
